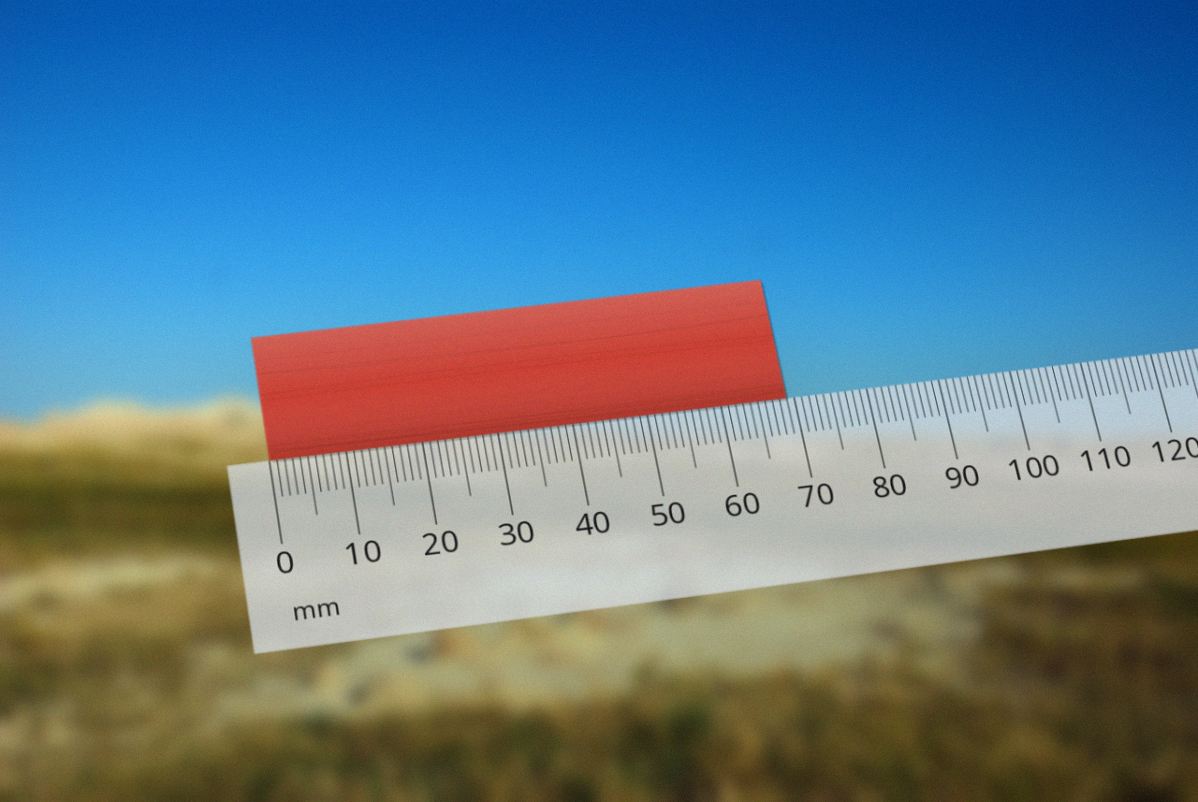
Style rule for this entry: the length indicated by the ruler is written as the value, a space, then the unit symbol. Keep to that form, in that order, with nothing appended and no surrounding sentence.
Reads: 69 mm
